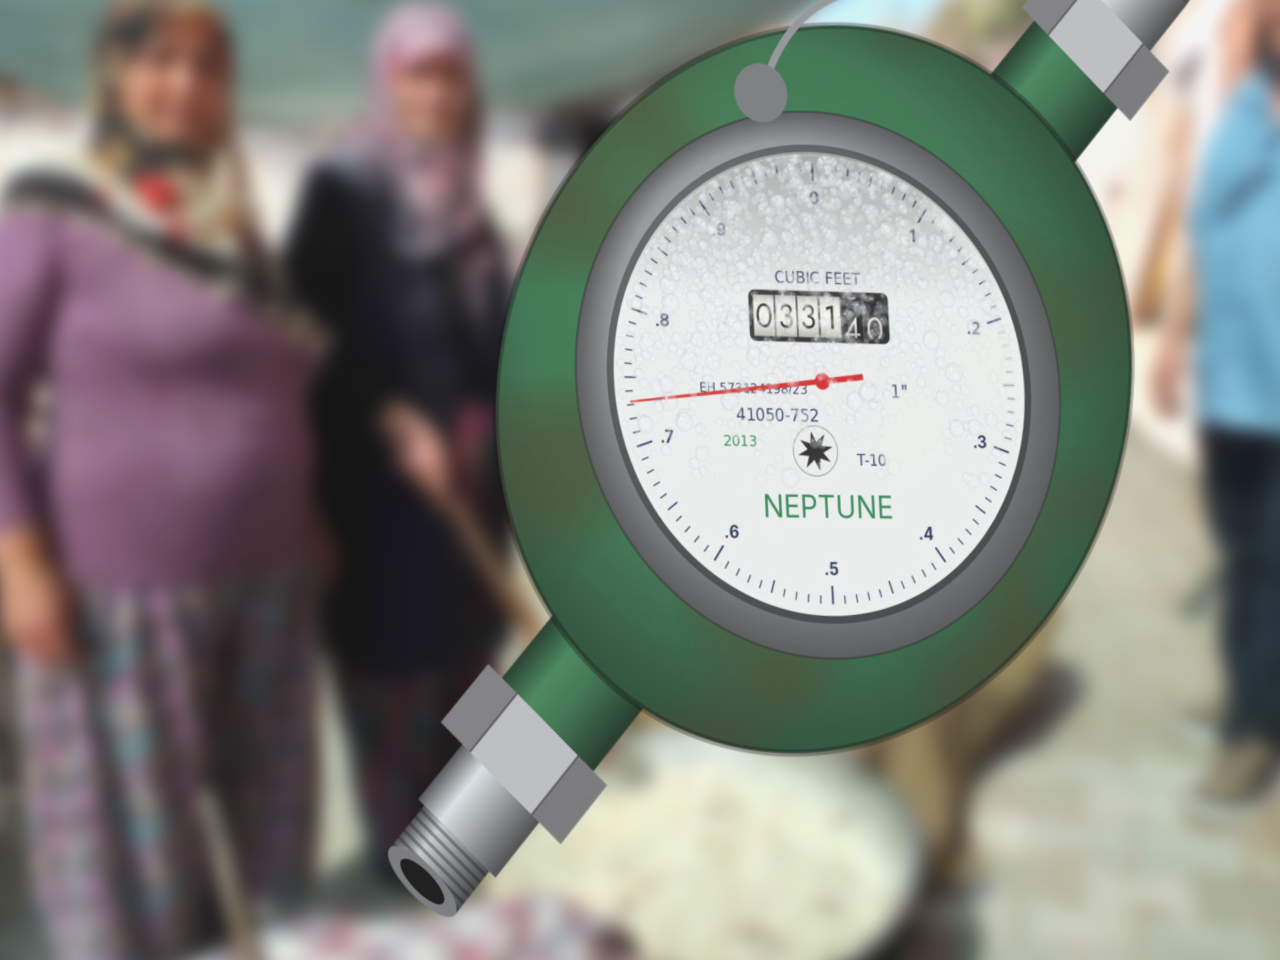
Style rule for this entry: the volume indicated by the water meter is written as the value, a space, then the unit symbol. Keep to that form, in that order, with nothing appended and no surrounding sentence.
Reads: 33139.73 ft³
